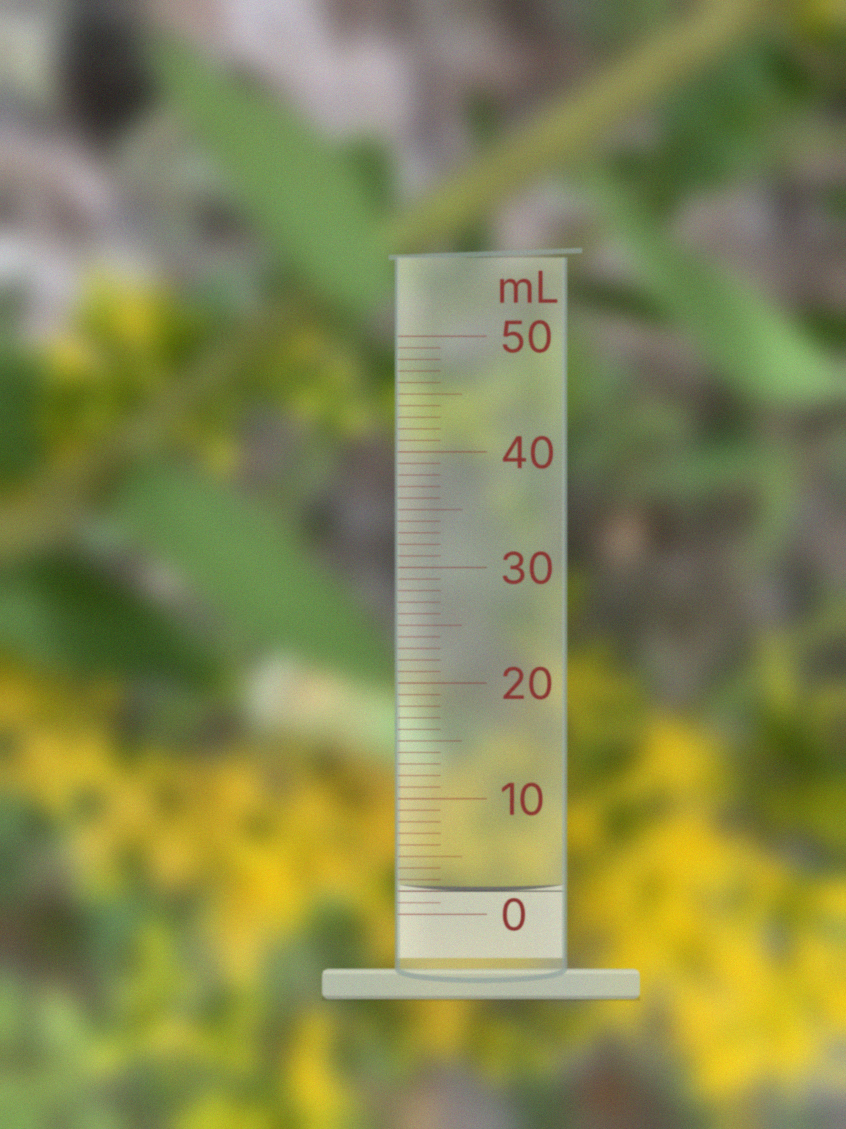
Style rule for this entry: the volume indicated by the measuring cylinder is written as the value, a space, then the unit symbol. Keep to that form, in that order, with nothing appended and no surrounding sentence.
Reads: 2 mL
